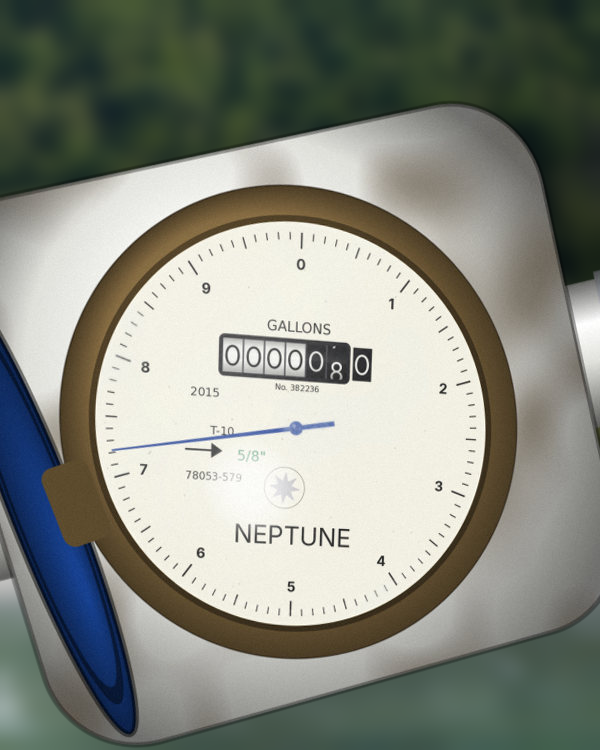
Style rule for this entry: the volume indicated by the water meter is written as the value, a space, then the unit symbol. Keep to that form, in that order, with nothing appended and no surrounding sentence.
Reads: 77.2 gal
